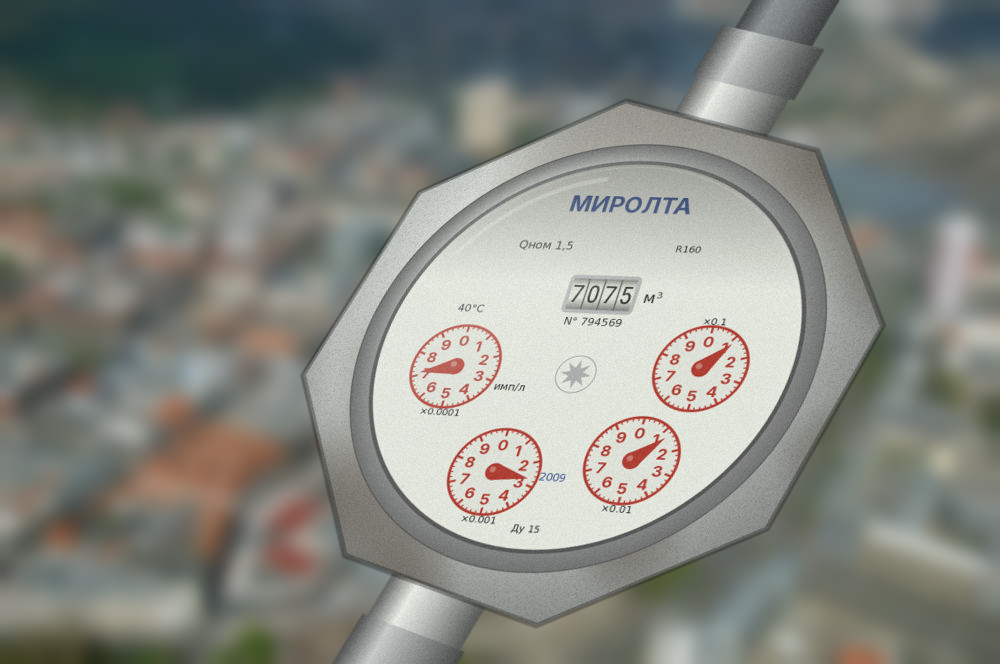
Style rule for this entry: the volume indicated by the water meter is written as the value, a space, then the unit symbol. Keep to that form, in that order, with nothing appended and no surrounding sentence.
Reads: 7075.1127 m³
